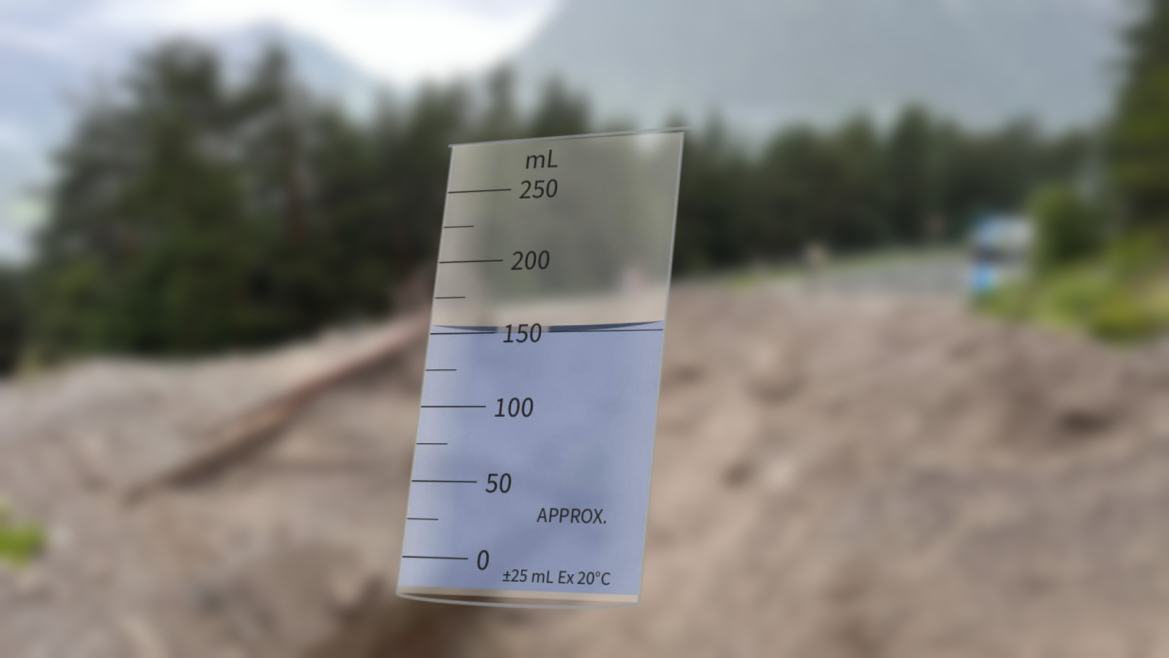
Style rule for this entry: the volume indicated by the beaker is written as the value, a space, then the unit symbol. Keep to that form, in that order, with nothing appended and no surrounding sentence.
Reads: 150 mL
